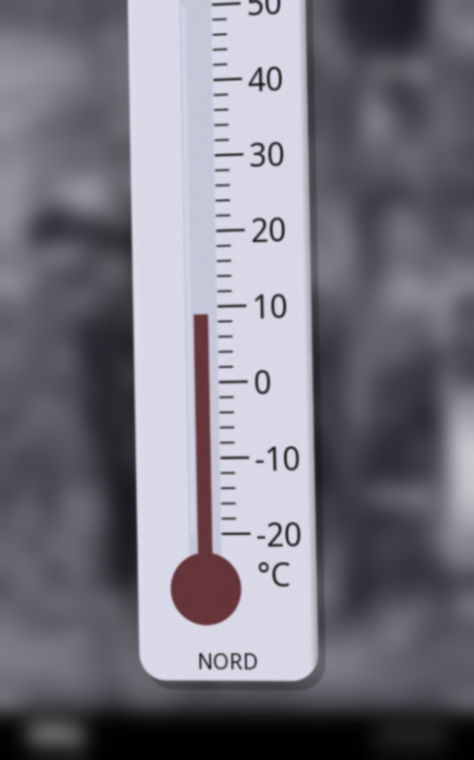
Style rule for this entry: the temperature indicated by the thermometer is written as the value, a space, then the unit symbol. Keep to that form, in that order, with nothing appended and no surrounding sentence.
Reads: 9 °C
